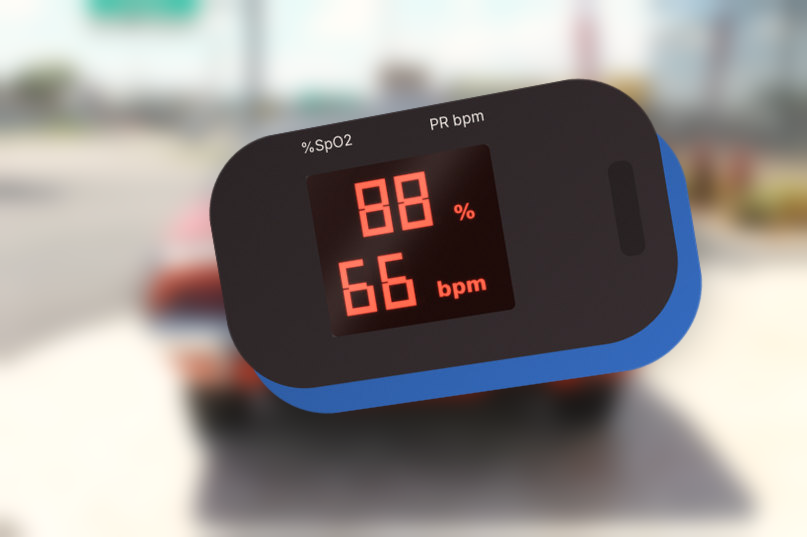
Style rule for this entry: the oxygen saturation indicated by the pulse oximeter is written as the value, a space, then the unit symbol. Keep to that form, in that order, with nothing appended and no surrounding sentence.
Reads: 88 %
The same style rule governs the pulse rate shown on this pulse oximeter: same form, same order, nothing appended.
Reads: 66 bpm
